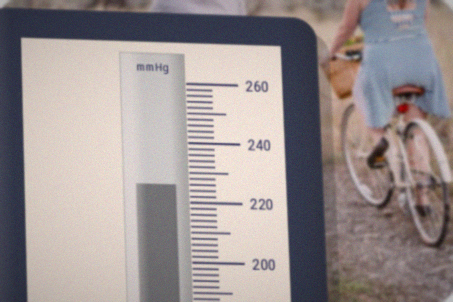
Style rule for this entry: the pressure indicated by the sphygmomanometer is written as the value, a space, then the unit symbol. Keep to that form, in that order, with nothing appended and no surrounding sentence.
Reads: 226 mmHg
